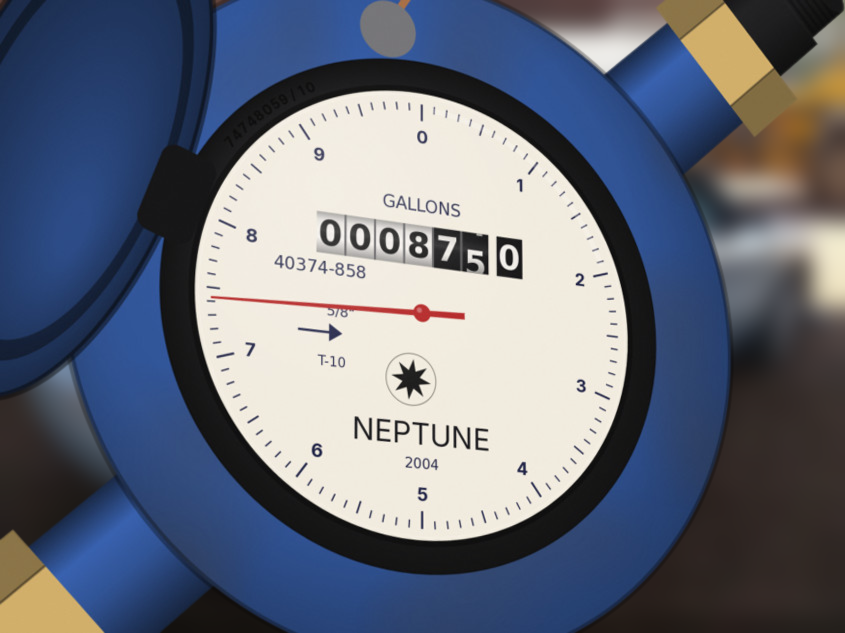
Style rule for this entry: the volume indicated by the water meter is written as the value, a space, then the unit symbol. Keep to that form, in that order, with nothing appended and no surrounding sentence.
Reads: 8747.4 gal
